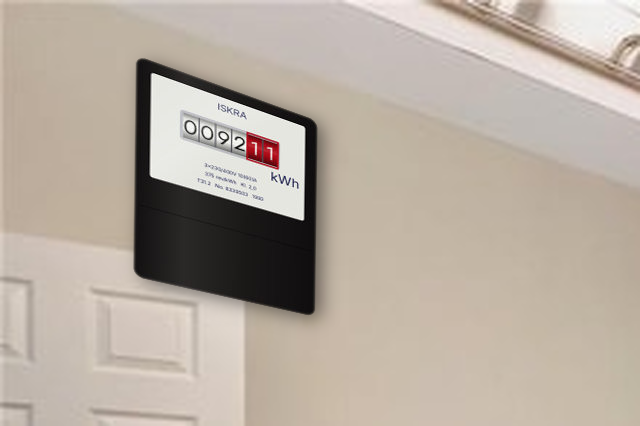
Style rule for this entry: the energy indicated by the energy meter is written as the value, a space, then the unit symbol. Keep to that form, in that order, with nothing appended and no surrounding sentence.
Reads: 92.11 kWh
